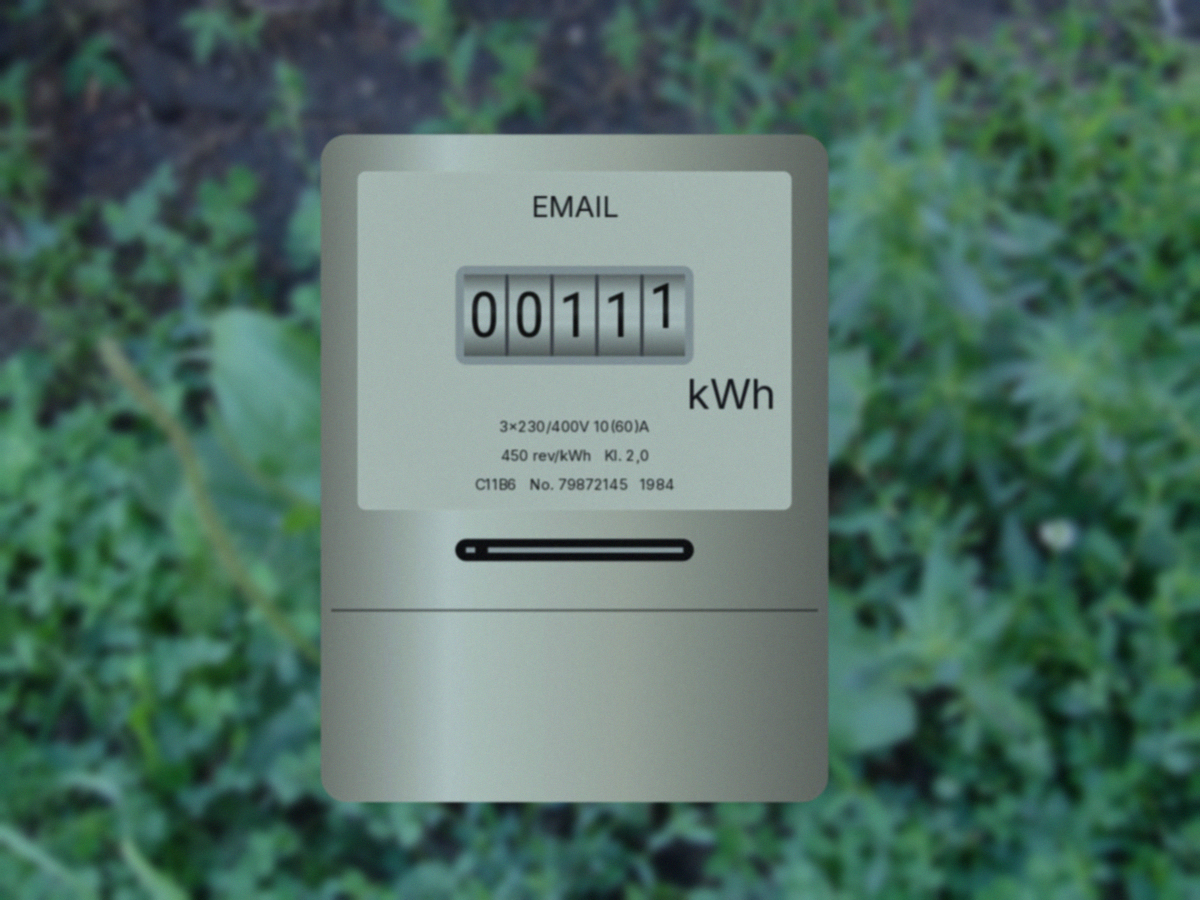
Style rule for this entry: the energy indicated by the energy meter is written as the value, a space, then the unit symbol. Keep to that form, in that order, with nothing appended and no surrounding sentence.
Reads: 111 kWh
